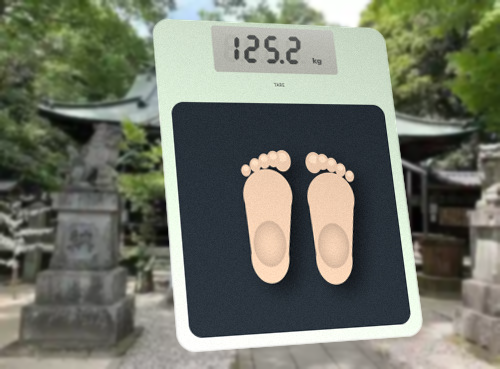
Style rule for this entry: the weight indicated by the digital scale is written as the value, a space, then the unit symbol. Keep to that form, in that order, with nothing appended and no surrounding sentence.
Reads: 125.2 kg
